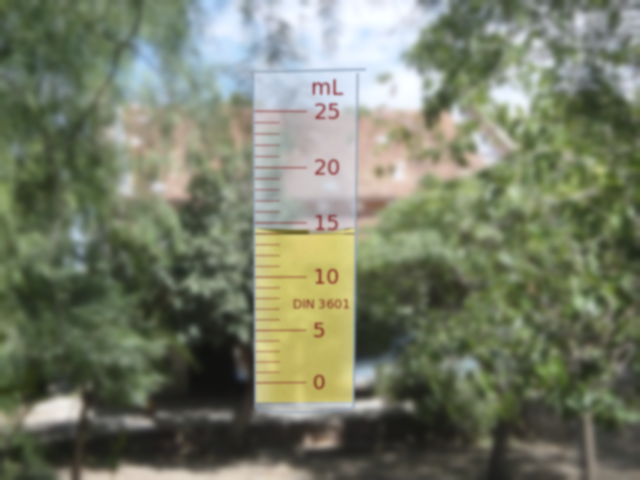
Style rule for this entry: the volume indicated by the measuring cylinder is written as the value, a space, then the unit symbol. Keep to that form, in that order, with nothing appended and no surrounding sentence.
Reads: 14 mL
